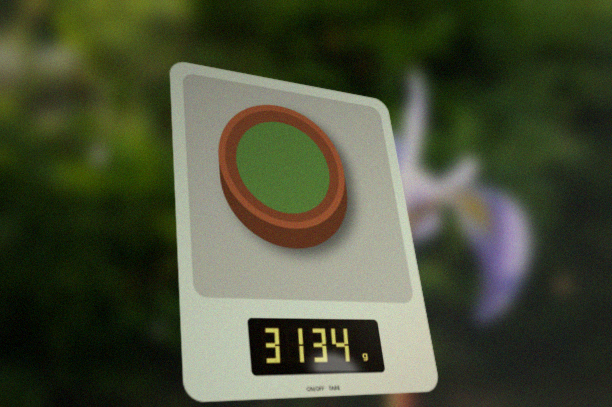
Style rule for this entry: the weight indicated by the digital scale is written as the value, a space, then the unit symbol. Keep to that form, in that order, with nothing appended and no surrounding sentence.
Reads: 3134 g
